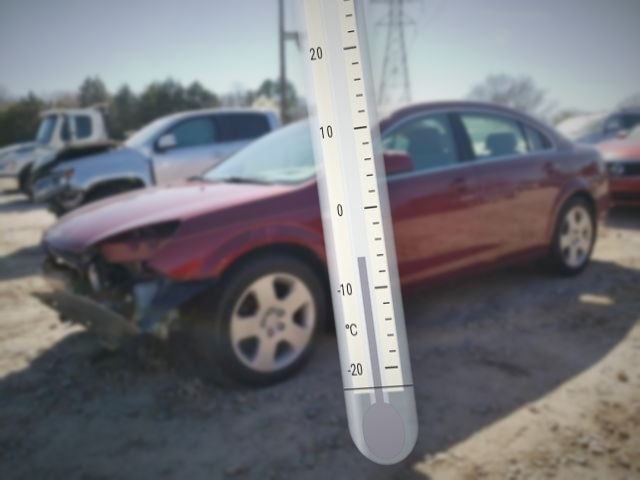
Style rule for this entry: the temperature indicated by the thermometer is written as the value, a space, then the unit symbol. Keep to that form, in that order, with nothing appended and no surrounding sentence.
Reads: -6 °C
